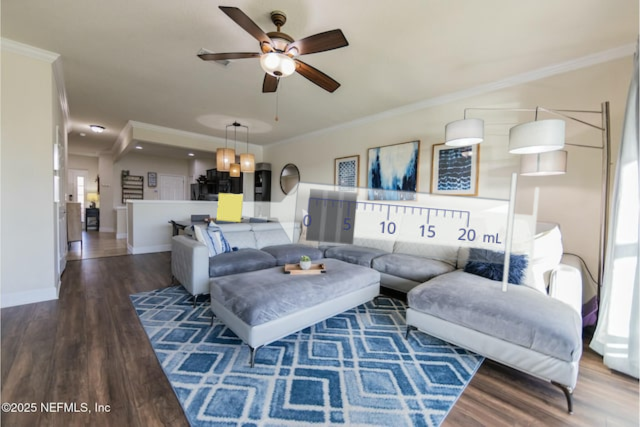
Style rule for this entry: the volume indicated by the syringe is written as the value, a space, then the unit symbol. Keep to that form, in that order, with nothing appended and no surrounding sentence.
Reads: 0 mL
